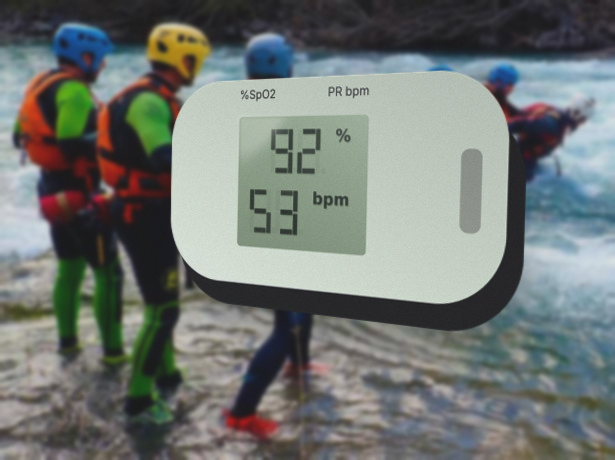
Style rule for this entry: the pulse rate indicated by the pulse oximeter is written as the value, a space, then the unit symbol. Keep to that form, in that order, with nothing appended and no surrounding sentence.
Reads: 53 bpm
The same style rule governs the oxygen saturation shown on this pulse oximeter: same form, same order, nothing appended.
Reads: 92 %
